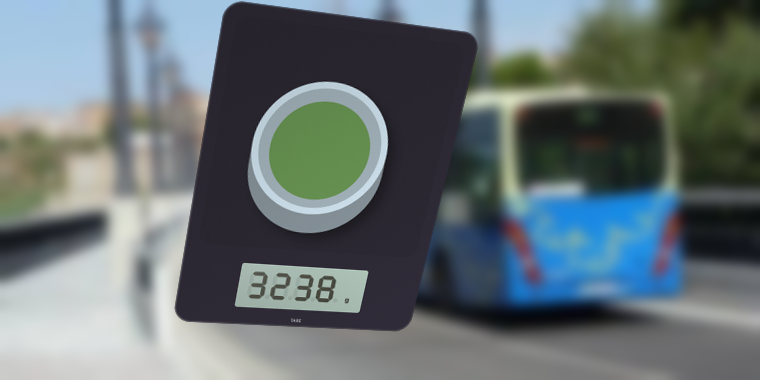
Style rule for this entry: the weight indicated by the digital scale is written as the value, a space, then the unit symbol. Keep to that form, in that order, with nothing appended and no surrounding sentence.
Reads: 3238 g
